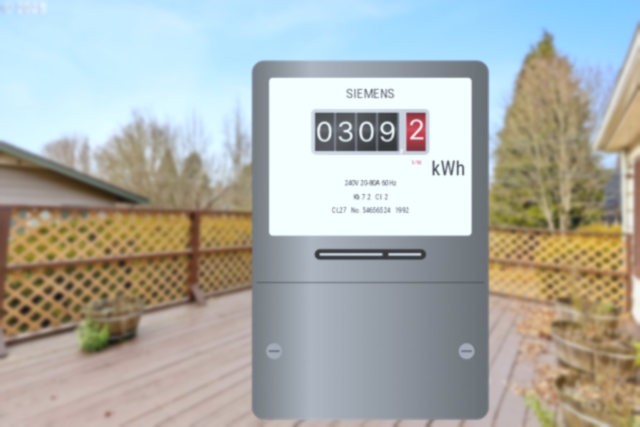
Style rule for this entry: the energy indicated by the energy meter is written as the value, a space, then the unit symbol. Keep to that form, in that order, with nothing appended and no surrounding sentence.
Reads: 309.2 kWh
